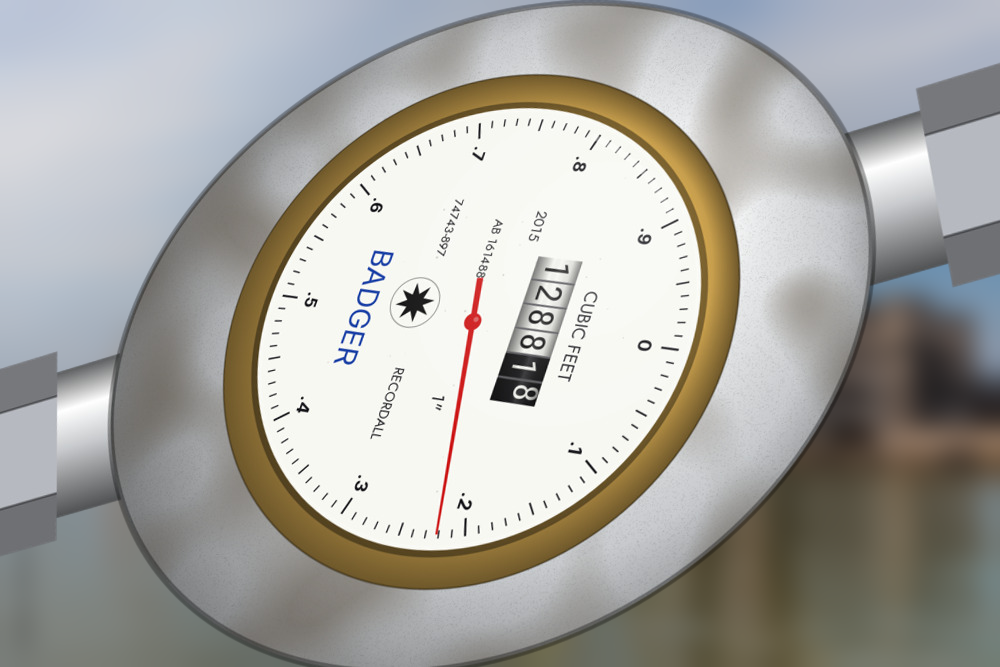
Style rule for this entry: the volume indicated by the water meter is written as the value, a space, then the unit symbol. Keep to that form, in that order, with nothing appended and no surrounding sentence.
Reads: 128818.22 ft³
